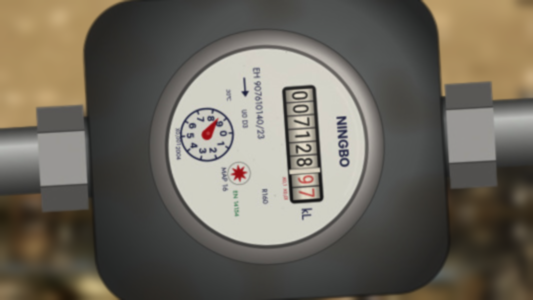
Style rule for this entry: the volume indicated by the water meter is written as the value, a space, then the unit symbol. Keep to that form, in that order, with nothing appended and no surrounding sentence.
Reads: 7128.978 kL
